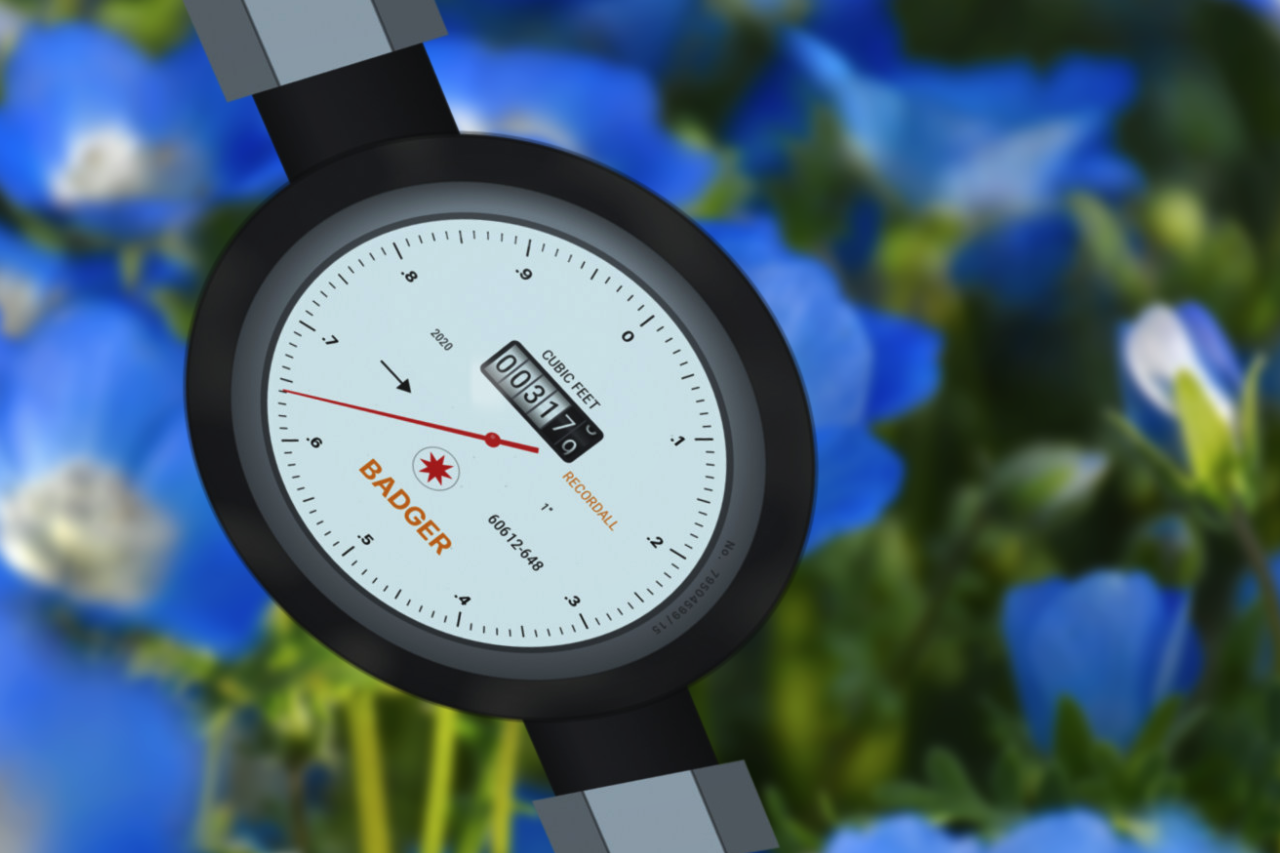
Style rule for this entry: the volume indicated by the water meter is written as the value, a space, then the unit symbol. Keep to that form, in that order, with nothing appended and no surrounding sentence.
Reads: 3178.64 ft³
